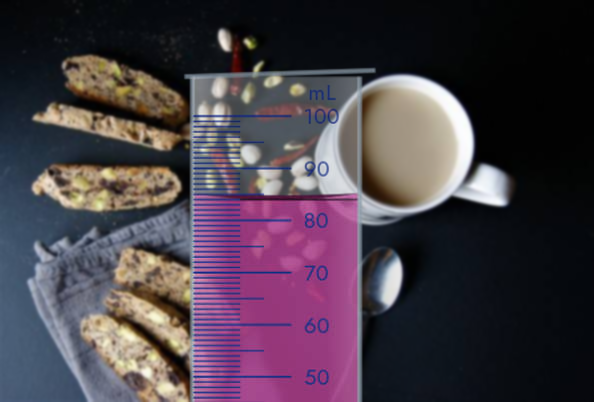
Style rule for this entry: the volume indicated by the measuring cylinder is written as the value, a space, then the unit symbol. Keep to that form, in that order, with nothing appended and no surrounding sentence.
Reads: 84 mL
